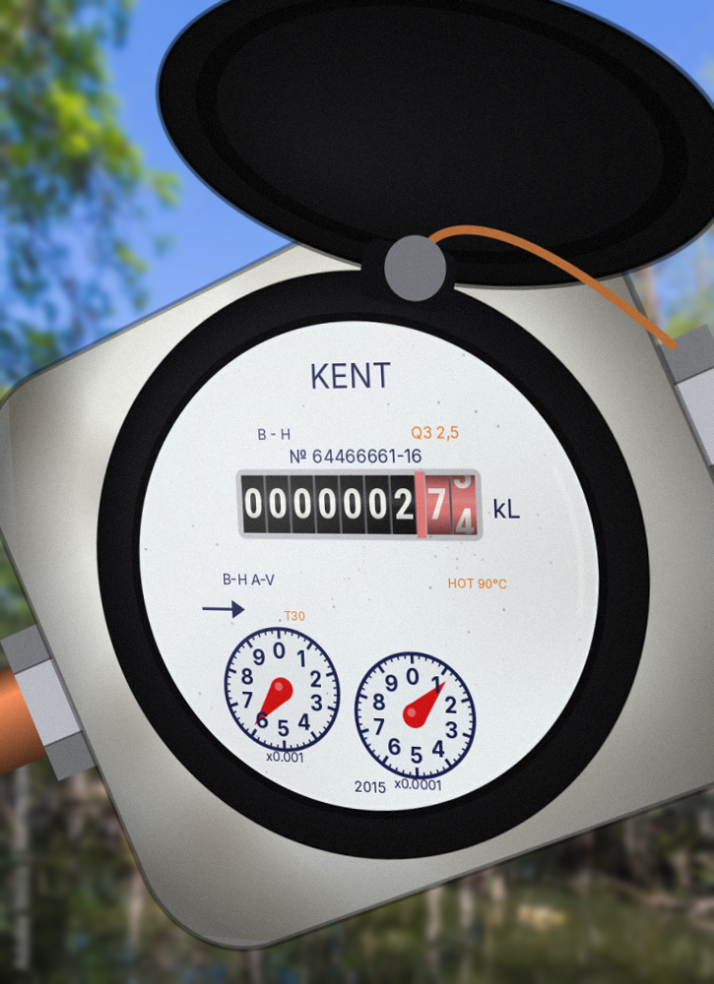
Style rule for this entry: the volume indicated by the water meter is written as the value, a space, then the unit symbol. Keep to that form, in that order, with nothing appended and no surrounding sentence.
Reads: 2.7361 kL
